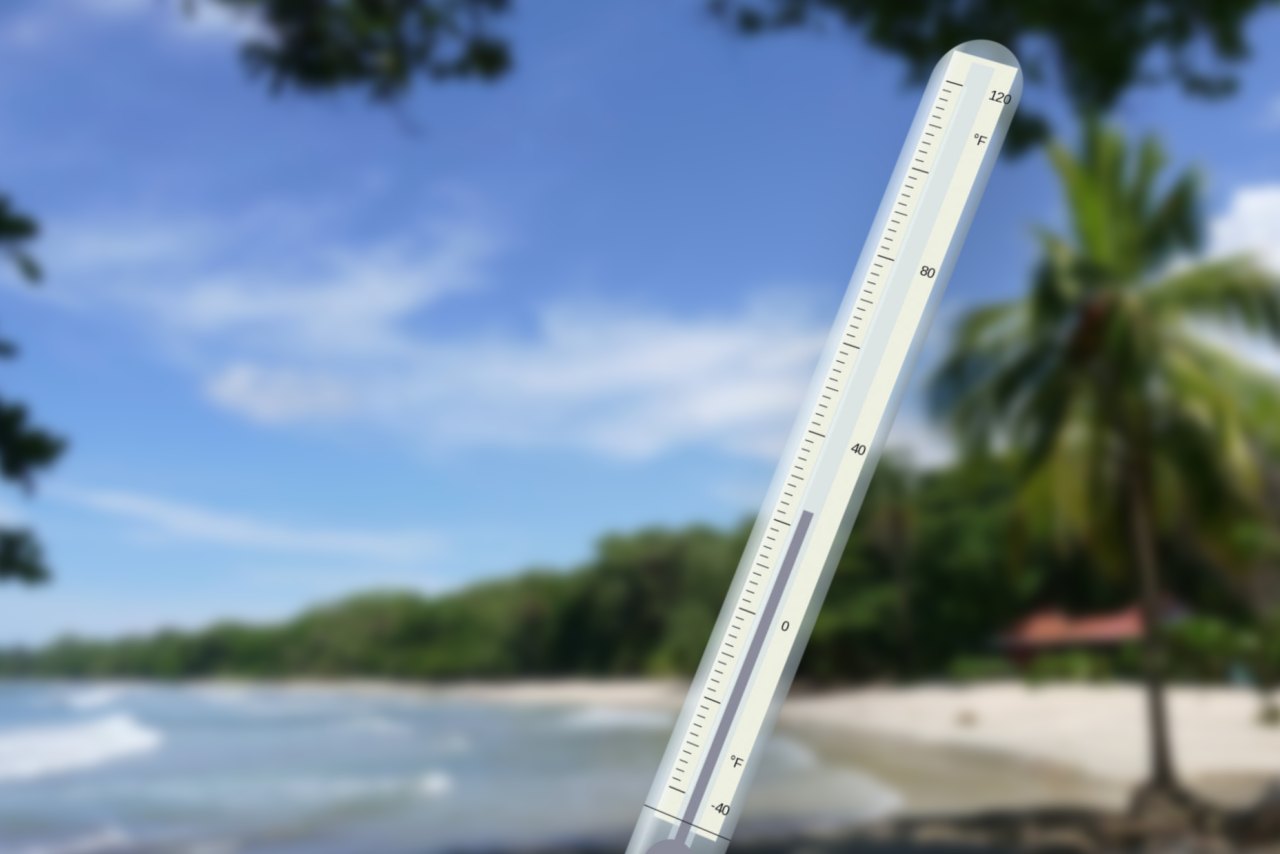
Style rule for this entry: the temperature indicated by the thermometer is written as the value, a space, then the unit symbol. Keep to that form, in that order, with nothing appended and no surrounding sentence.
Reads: 24 °F
